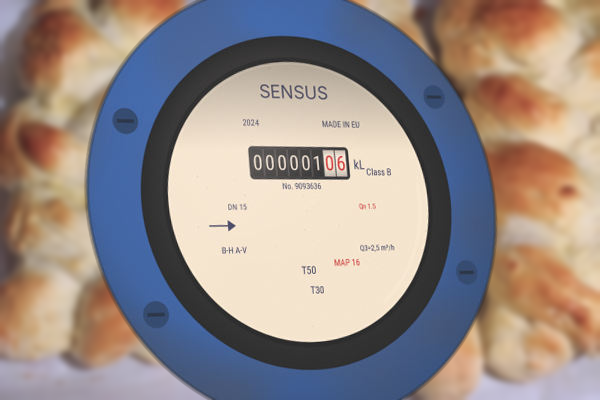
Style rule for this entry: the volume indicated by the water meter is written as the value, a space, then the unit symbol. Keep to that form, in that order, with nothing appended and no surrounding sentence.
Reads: 1.06 kL
